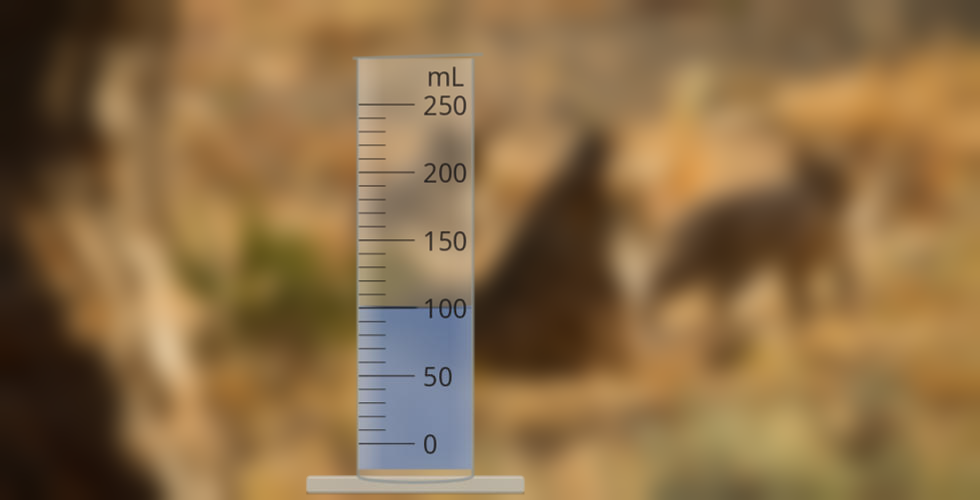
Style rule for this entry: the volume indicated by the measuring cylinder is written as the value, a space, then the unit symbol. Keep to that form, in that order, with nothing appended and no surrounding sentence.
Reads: 100 mL
